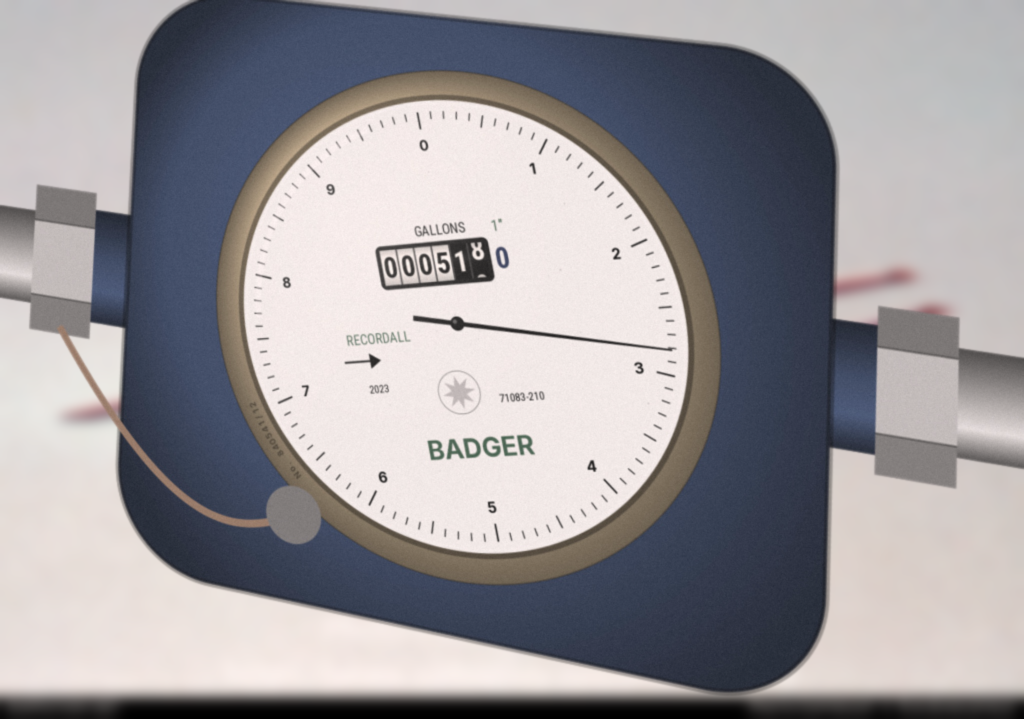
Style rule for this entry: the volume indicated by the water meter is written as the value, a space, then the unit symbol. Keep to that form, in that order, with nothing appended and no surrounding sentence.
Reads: 5182.8 gal
